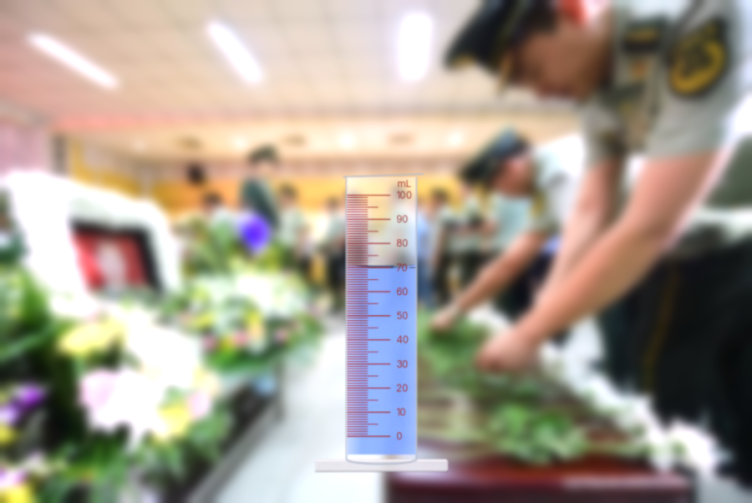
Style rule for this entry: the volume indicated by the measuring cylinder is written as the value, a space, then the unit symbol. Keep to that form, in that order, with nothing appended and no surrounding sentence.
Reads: 70 mL
